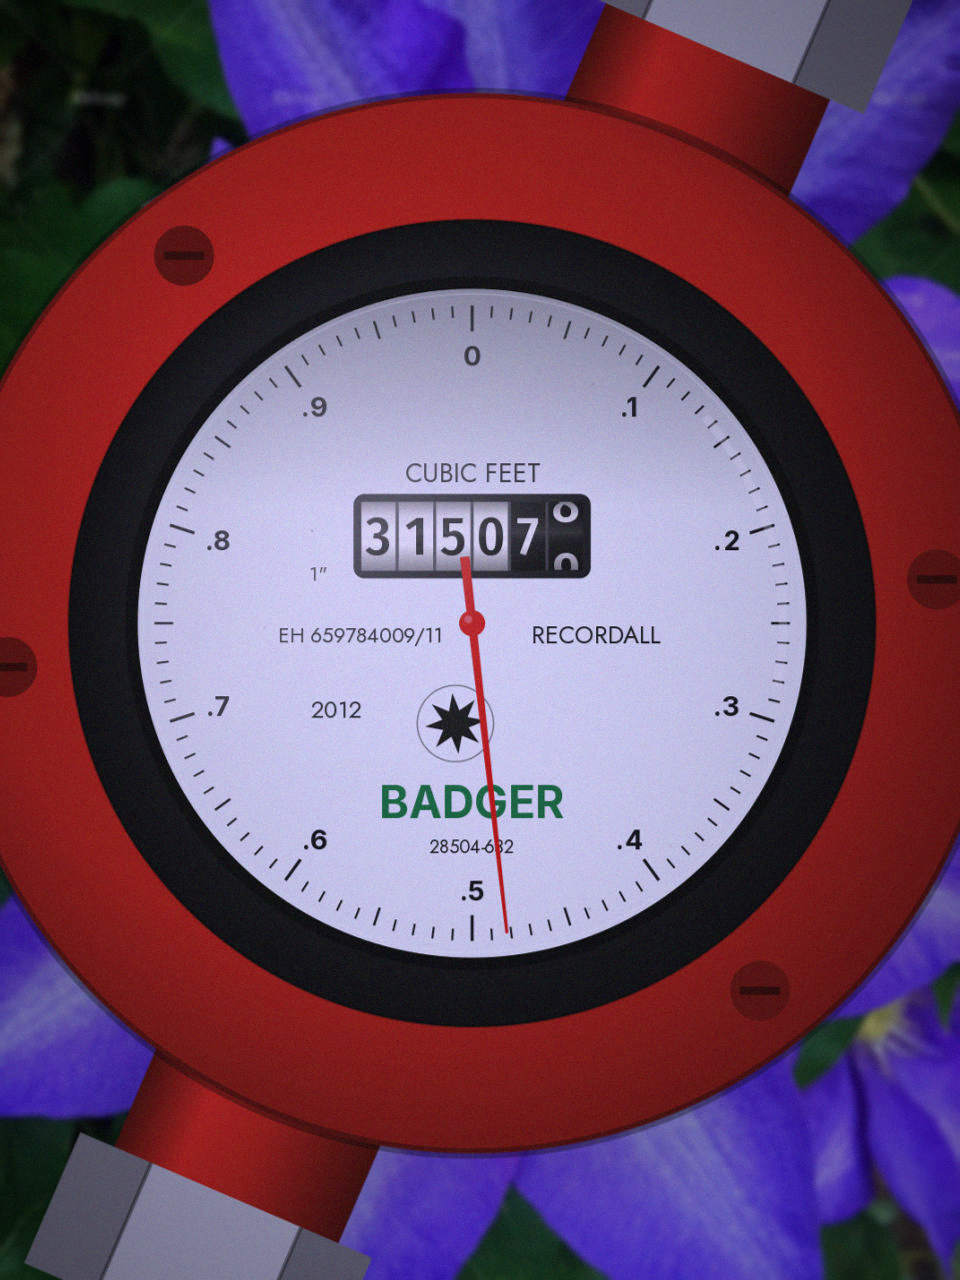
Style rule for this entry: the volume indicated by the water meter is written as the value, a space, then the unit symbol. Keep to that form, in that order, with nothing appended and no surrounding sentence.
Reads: 315078.48 ft³
